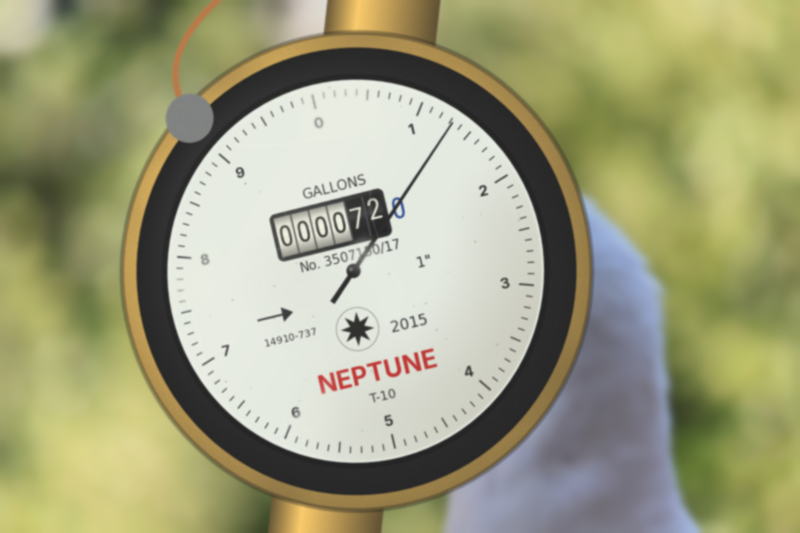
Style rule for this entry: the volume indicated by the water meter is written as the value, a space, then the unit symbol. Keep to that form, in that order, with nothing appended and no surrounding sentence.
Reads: 721.3 gal
